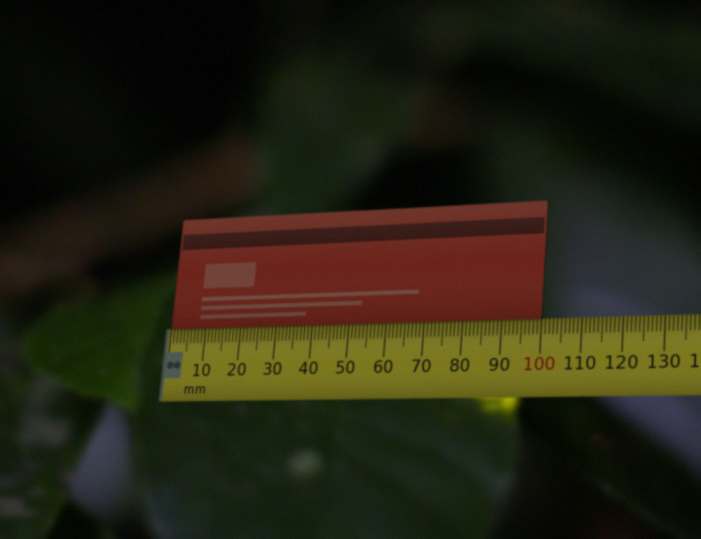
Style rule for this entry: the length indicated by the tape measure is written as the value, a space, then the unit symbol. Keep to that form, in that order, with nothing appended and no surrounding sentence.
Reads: 100 mm
